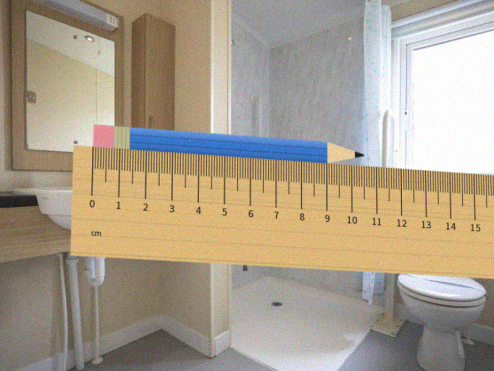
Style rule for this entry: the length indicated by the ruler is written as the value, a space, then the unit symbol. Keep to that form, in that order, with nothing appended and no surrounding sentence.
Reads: 10.5 cm
